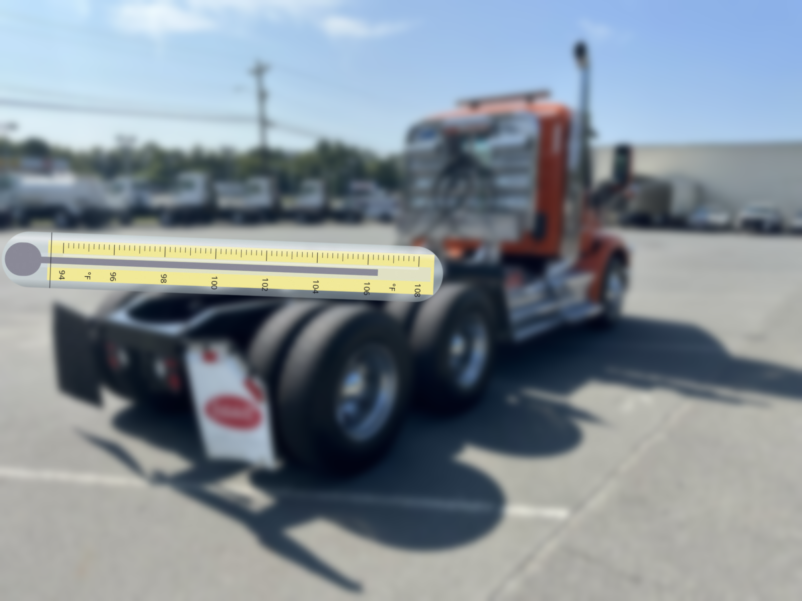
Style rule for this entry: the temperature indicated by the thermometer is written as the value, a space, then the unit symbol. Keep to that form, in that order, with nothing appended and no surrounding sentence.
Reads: 106.4 °F
